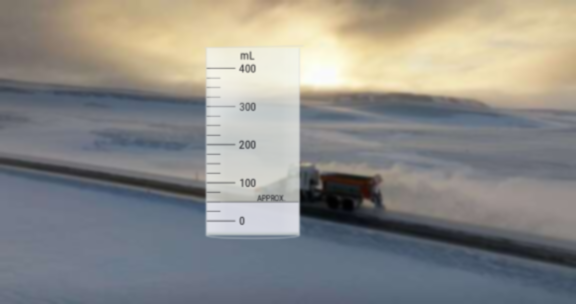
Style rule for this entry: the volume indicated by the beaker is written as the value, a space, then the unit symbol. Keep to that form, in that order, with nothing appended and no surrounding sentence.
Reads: 50 mL
